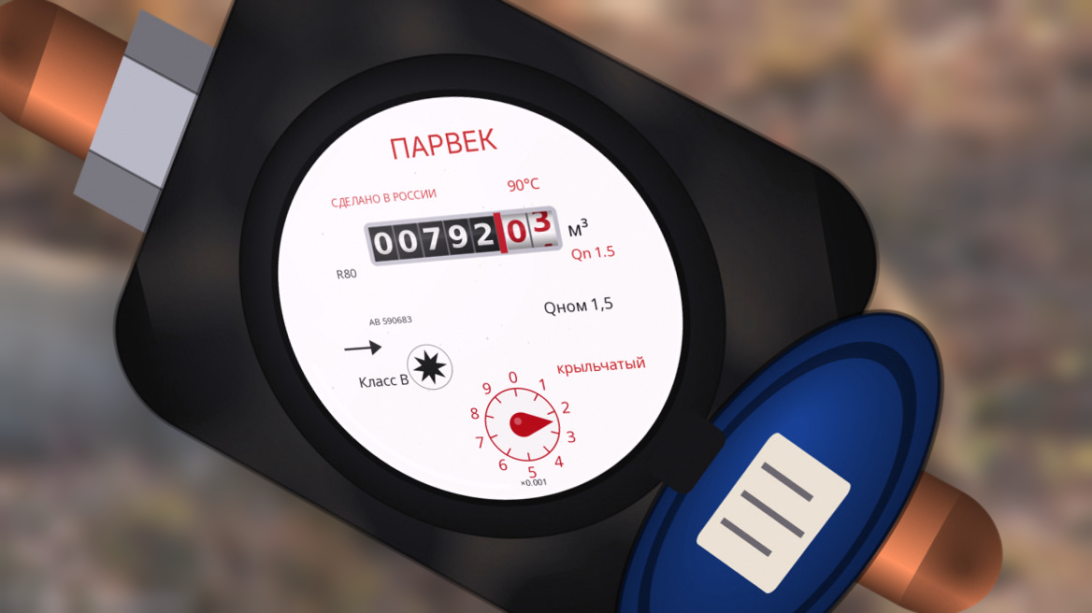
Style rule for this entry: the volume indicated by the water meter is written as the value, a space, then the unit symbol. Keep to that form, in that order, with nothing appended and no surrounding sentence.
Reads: 792.032 m³
